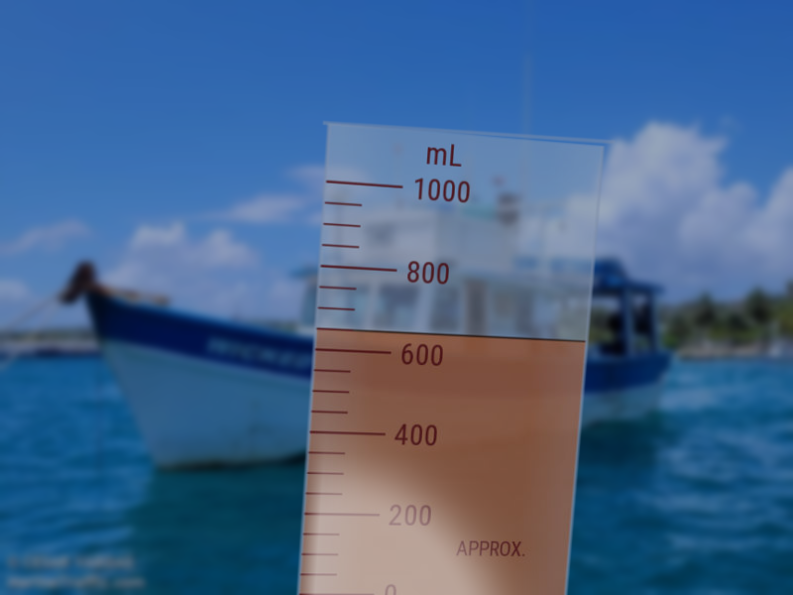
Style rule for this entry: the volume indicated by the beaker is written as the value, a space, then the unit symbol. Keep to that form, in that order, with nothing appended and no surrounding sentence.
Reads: 650 mL
